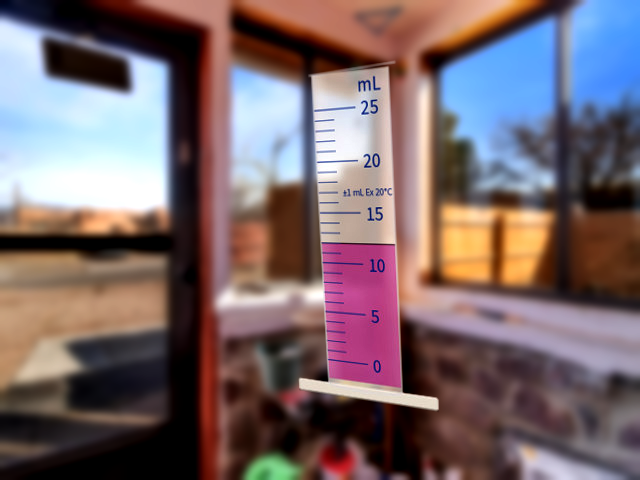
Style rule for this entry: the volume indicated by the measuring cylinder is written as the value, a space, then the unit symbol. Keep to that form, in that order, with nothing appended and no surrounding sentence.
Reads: 12 mL
